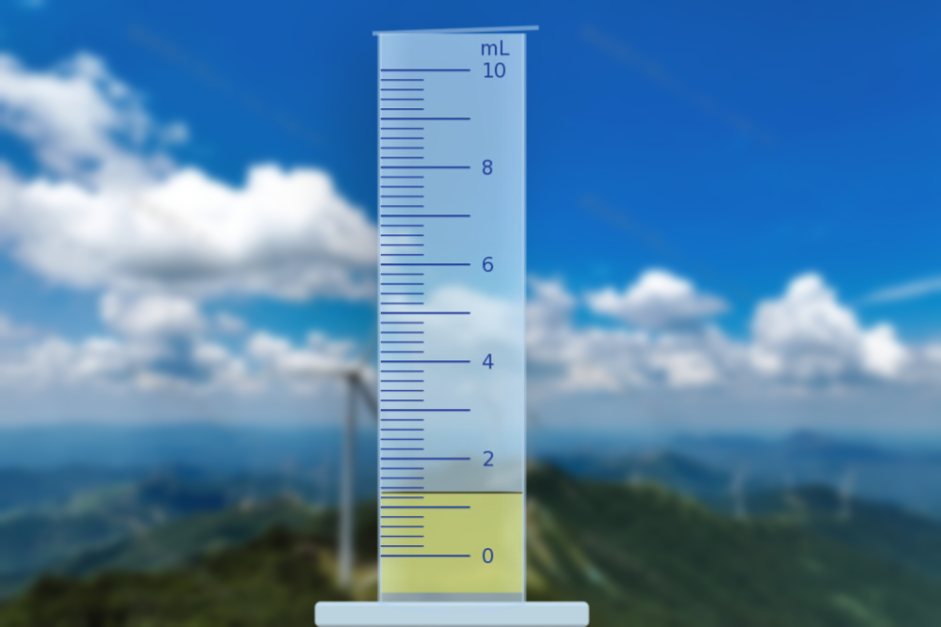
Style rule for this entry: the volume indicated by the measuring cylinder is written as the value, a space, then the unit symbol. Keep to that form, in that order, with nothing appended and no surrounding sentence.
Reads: 1.3 mL
